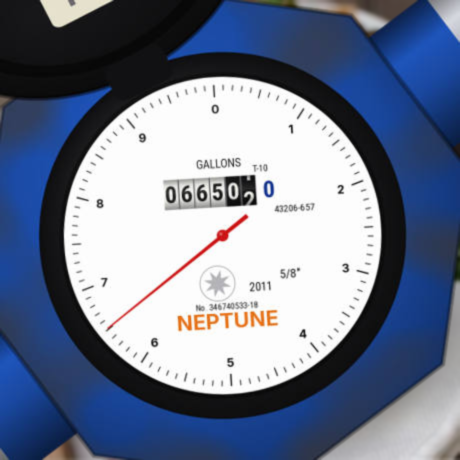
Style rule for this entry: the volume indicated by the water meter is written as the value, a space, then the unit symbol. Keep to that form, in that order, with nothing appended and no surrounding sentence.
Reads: 665016.5 gal
